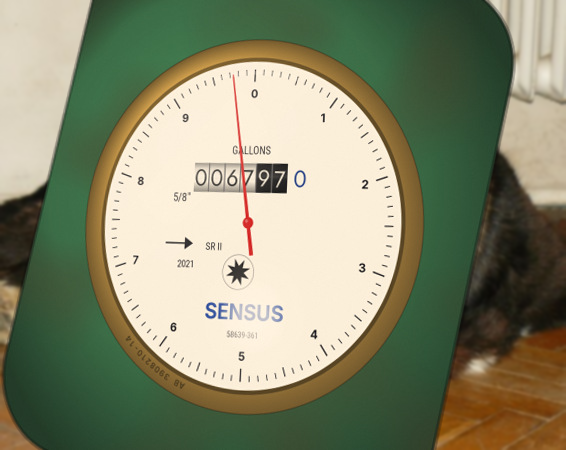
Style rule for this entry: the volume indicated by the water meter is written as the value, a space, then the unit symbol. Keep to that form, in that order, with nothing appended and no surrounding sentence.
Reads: 67969.7 gal
